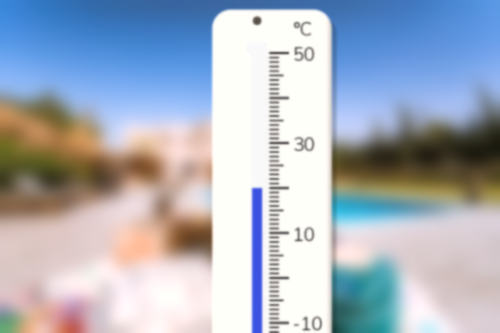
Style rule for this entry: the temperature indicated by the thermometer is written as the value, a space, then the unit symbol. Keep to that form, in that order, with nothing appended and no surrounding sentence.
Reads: 20 °C
